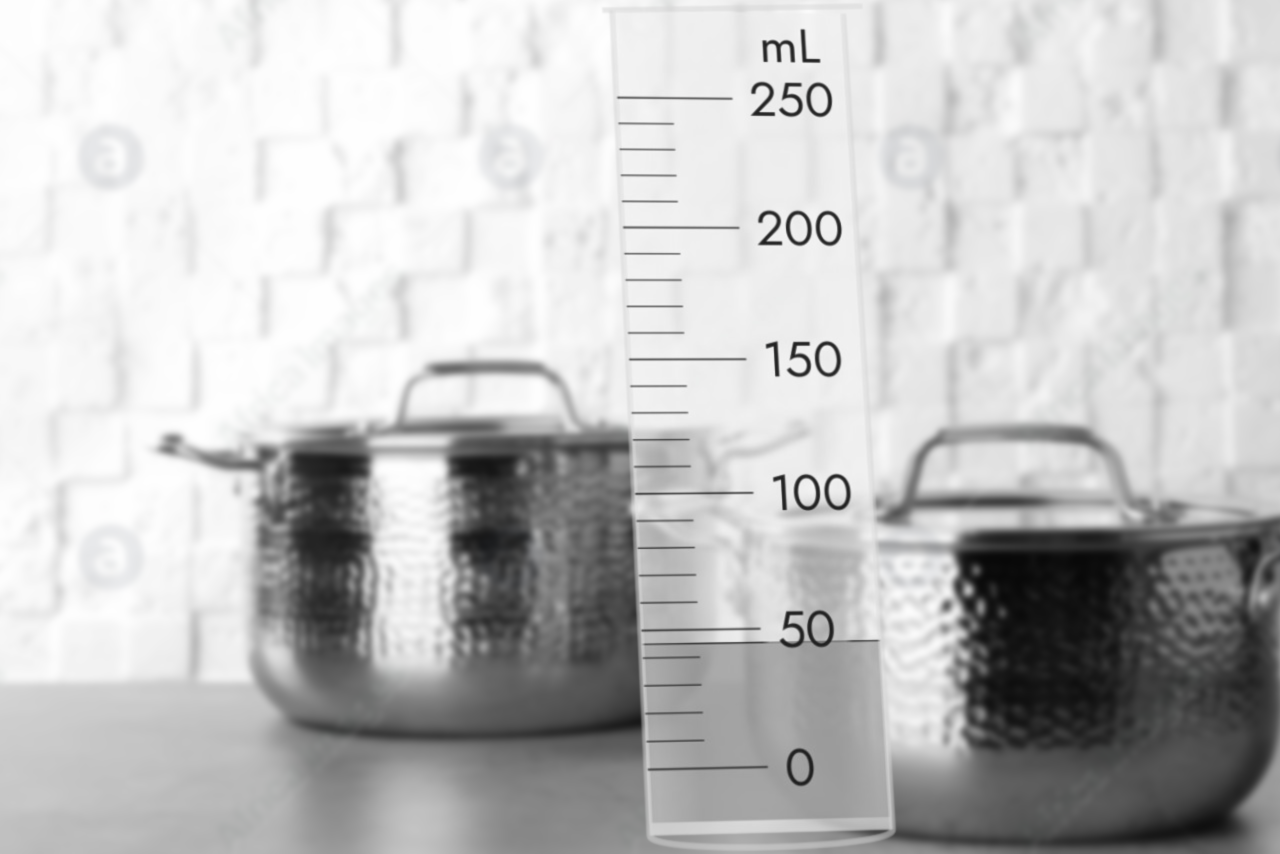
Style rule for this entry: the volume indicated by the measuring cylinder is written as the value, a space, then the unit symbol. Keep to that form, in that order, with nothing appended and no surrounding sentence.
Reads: 45 mL
